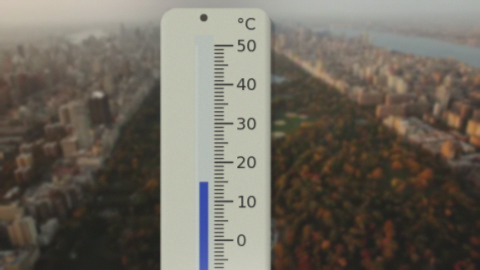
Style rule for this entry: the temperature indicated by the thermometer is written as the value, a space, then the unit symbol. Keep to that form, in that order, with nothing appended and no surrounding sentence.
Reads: 15 °C
